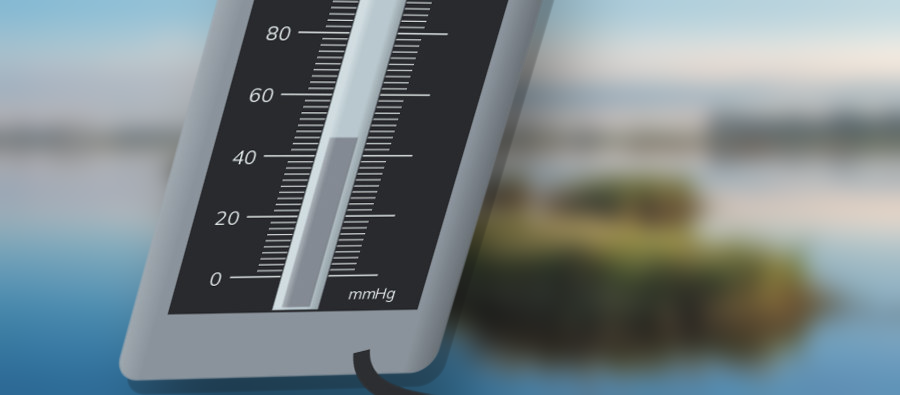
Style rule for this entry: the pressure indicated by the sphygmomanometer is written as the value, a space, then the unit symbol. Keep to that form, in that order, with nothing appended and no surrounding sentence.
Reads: 46 mmHg
